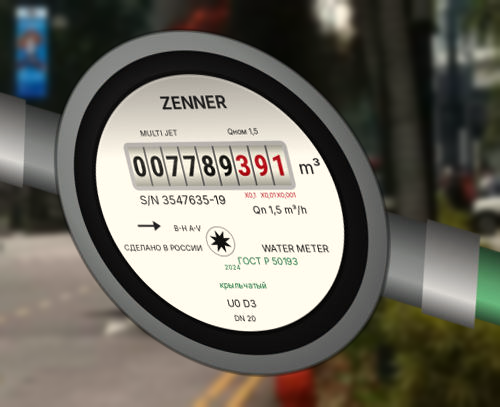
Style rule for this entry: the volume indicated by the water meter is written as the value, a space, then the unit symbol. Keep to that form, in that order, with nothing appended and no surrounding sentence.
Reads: 7789.391 m³
